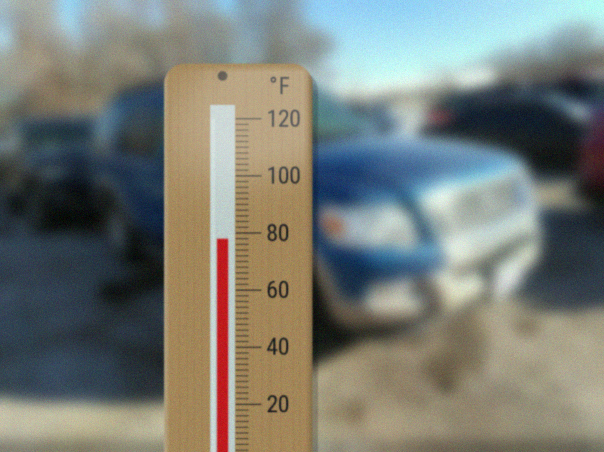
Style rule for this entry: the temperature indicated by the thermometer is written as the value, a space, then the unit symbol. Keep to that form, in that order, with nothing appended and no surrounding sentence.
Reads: 78 °F
